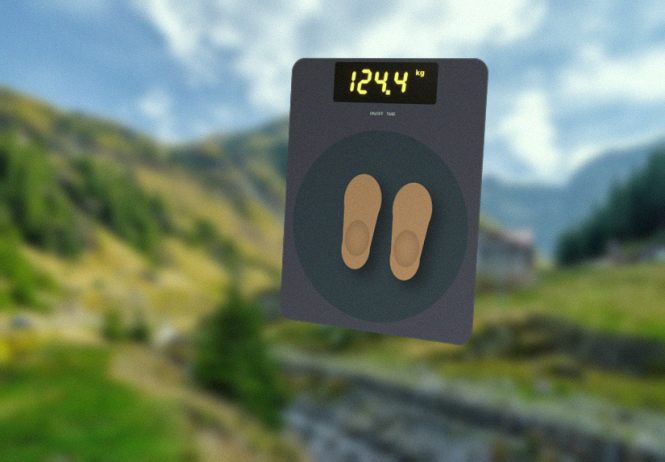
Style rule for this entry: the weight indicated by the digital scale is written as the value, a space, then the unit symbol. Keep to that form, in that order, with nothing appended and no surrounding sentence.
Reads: 124.4 kg
